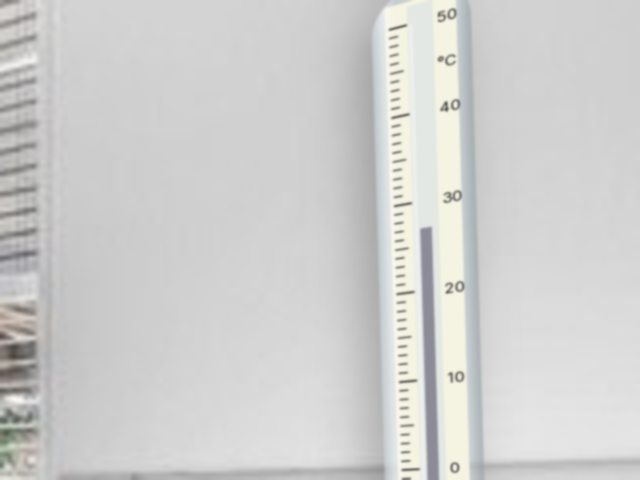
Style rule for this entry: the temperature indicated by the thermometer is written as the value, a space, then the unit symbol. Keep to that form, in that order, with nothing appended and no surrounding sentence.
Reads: 27 °C
